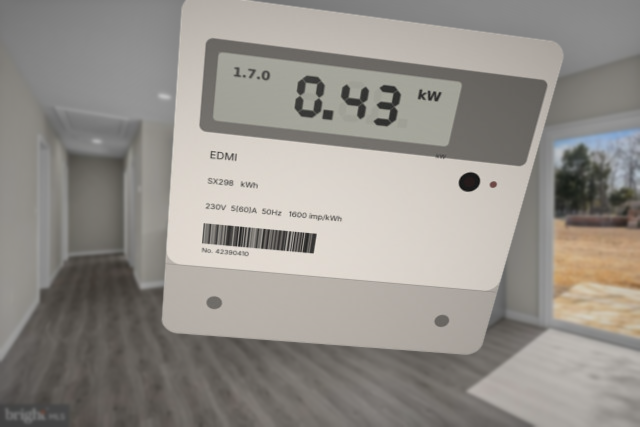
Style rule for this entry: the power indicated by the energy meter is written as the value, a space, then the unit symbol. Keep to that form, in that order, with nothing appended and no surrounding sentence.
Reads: 0.43 kW
